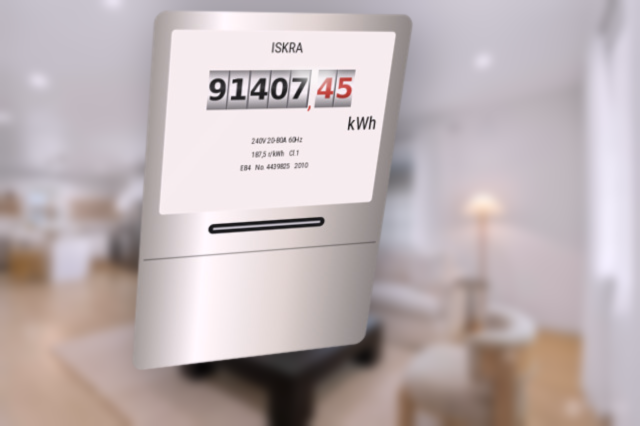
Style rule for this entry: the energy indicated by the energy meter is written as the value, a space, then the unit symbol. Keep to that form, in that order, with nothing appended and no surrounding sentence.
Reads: 91407.45 kWh
